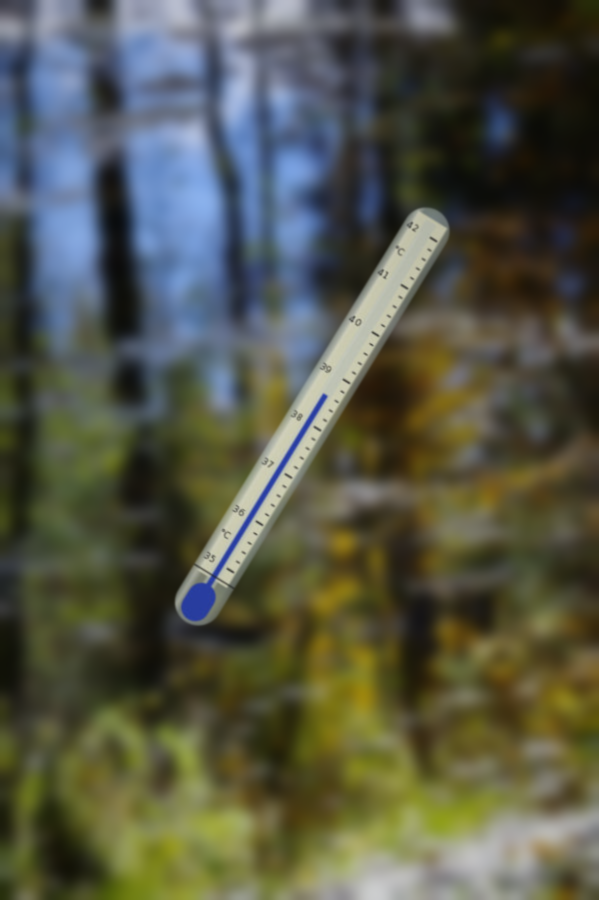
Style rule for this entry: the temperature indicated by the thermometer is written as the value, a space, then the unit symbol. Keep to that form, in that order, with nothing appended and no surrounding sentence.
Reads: 38.6 °C
